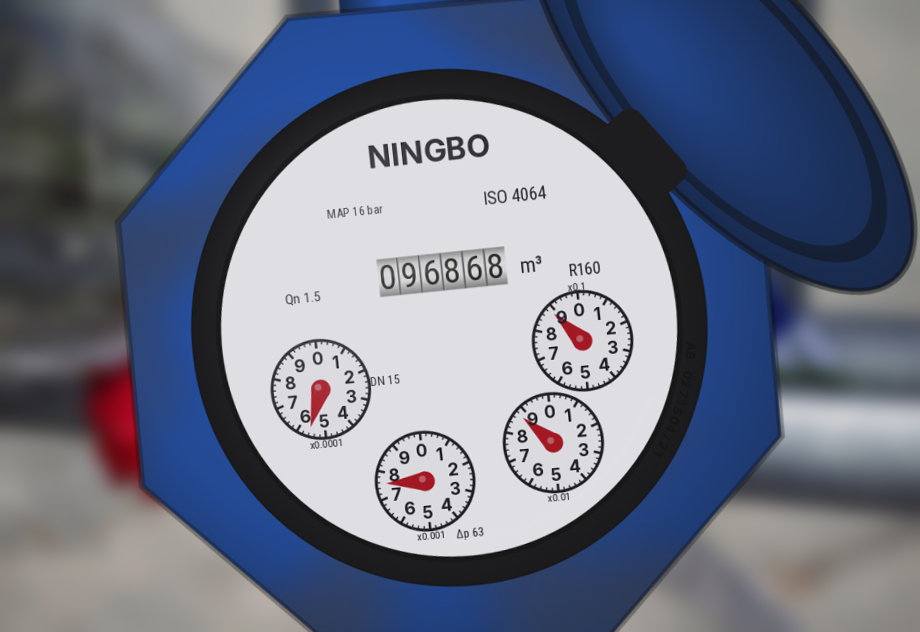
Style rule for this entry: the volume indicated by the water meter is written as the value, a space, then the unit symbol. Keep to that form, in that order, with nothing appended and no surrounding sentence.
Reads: 96868.8875 m³
